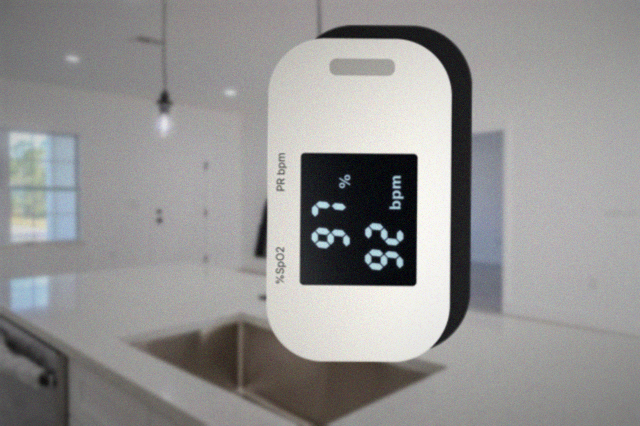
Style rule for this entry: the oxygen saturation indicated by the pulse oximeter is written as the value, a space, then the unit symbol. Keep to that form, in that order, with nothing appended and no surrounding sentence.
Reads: 97 %
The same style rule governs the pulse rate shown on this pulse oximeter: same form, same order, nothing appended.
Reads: 92 bpm
